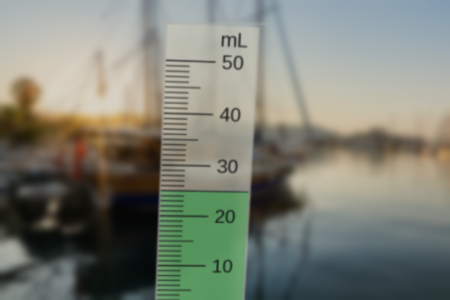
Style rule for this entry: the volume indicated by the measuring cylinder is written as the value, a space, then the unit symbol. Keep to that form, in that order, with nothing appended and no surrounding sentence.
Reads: 25 mL
